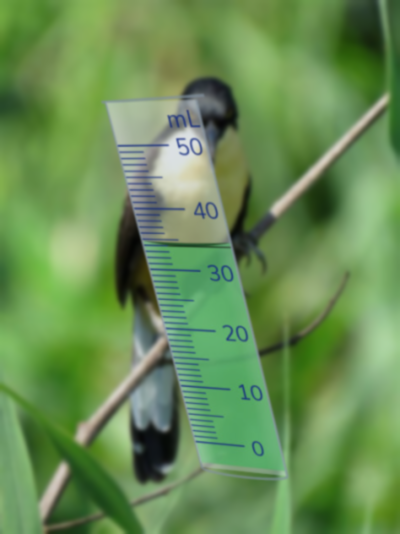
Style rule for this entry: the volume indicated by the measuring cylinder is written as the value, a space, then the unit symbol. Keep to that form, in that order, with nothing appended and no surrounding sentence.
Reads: 34 mL
